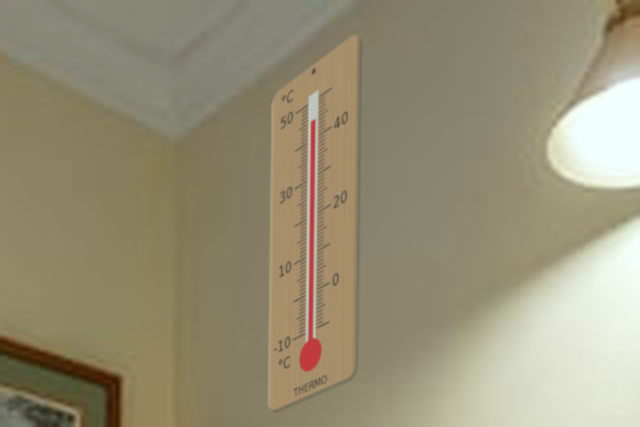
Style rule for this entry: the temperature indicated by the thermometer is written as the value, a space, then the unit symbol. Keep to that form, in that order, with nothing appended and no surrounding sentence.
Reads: 45 °C
